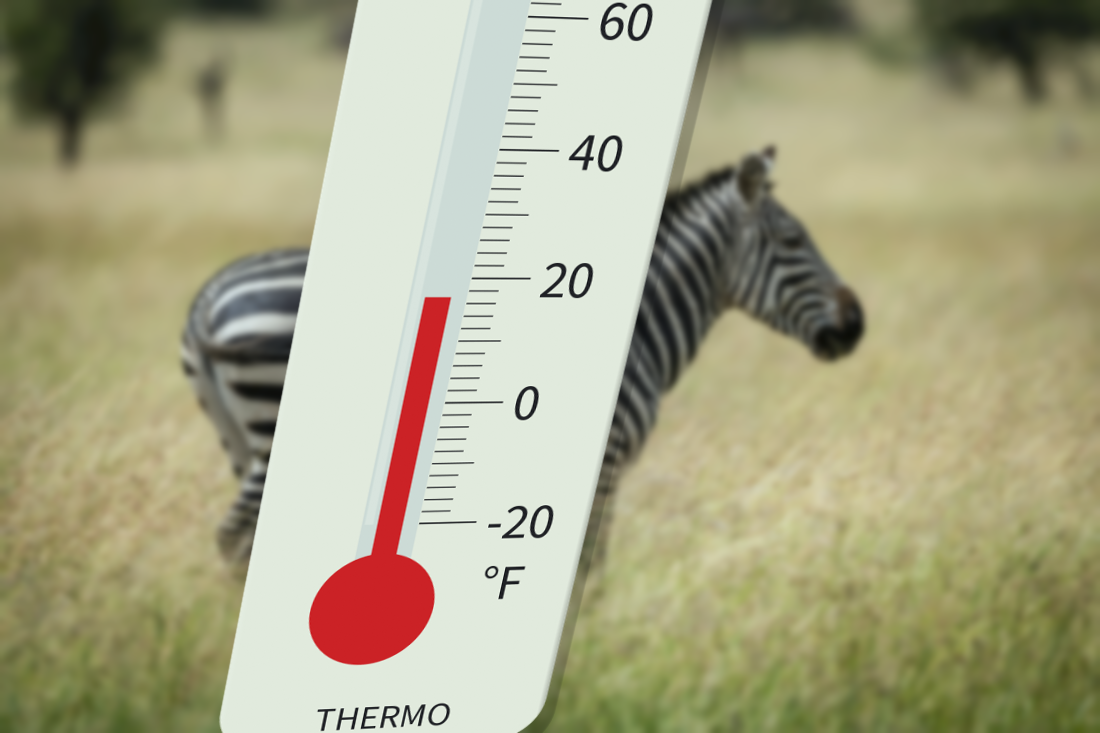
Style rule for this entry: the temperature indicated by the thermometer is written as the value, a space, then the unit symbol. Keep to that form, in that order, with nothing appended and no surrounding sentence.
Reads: 17 °F
